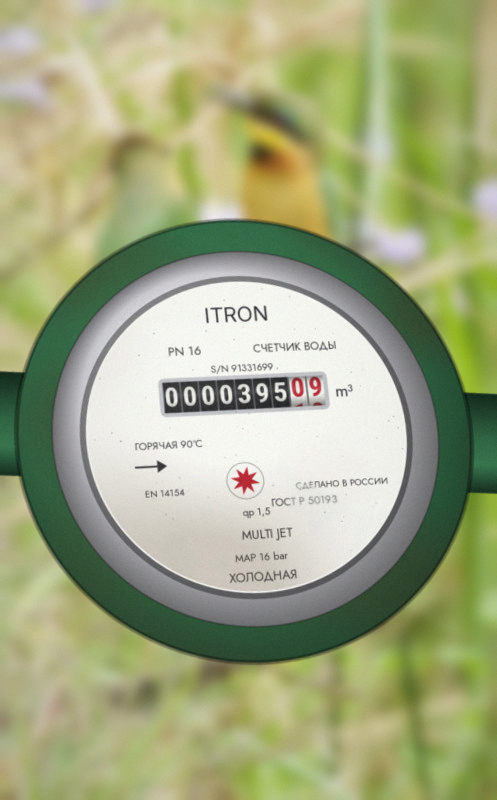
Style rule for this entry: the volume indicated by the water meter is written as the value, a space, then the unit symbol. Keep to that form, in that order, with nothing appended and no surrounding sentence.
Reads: 395.09 m³
